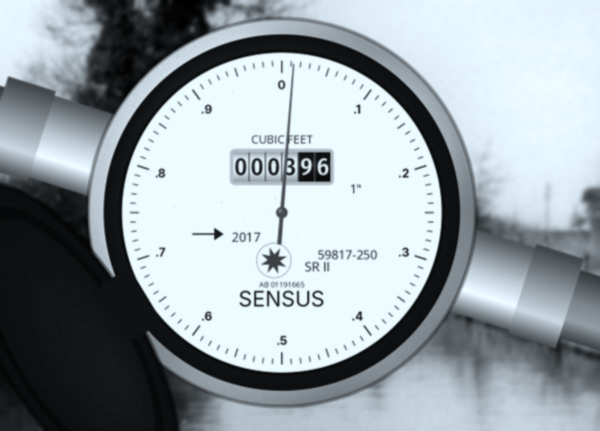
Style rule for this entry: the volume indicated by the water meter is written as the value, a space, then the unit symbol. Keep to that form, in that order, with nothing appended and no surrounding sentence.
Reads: 396.01 ft³
